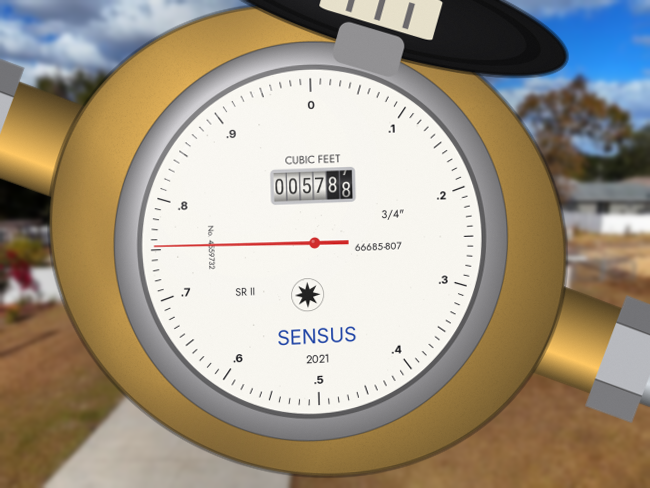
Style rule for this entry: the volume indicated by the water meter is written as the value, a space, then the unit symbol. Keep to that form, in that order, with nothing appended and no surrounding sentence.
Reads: 5787.75 ft³
